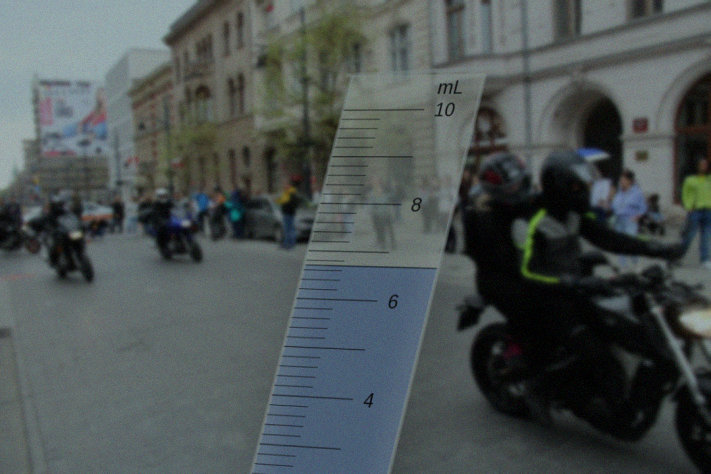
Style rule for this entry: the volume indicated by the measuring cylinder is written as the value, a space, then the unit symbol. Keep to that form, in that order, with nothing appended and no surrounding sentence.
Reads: 6.7 mL
